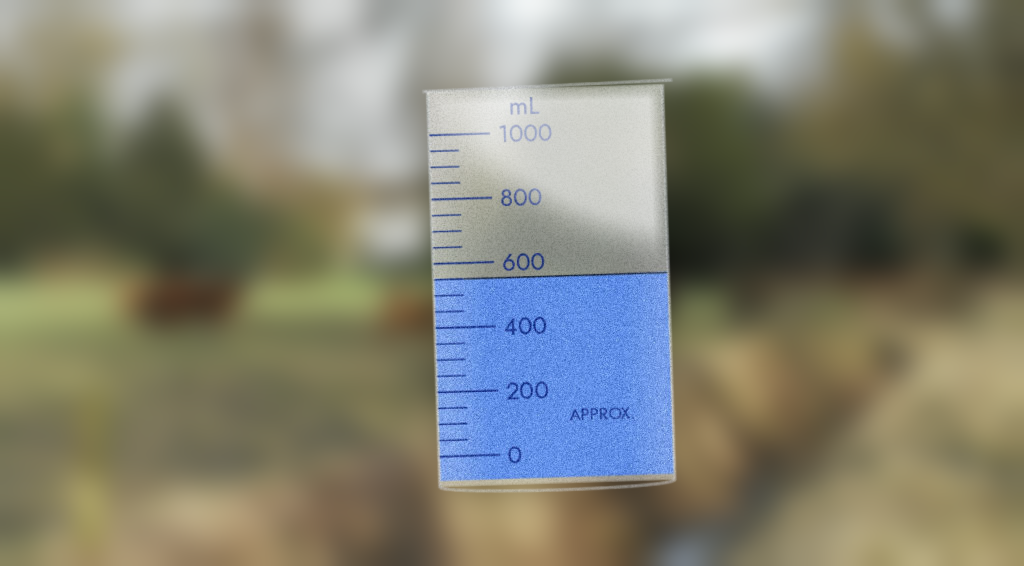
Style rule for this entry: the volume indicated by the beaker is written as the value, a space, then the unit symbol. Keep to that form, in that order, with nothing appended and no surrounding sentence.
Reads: 550 mL
